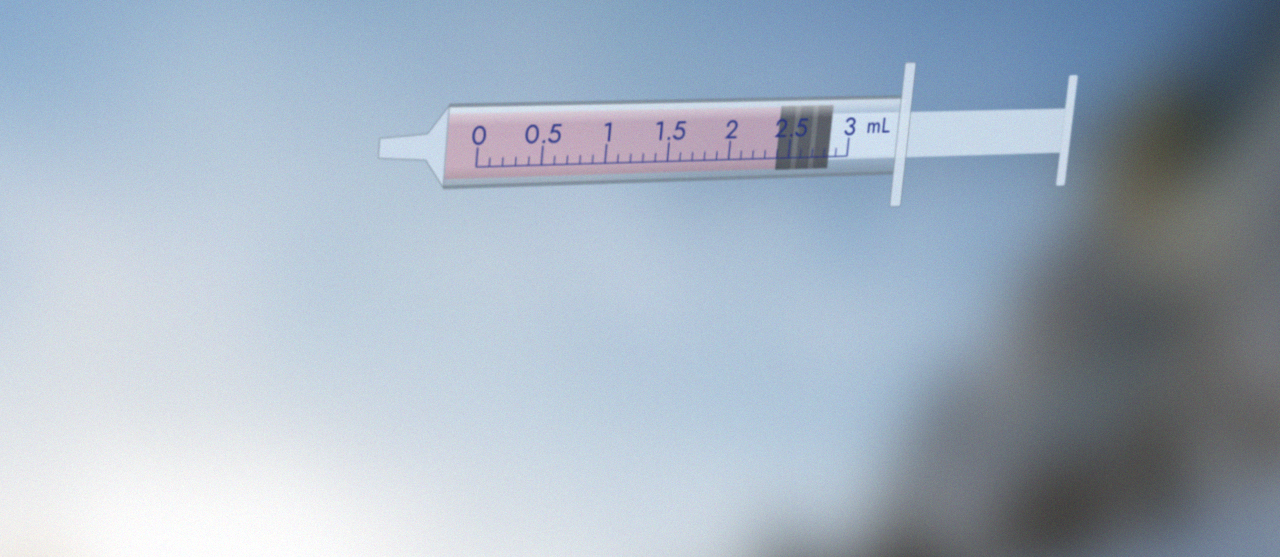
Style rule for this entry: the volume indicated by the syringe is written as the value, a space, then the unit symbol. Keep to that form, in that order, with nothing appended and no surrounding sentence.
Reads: 2.4 mL
